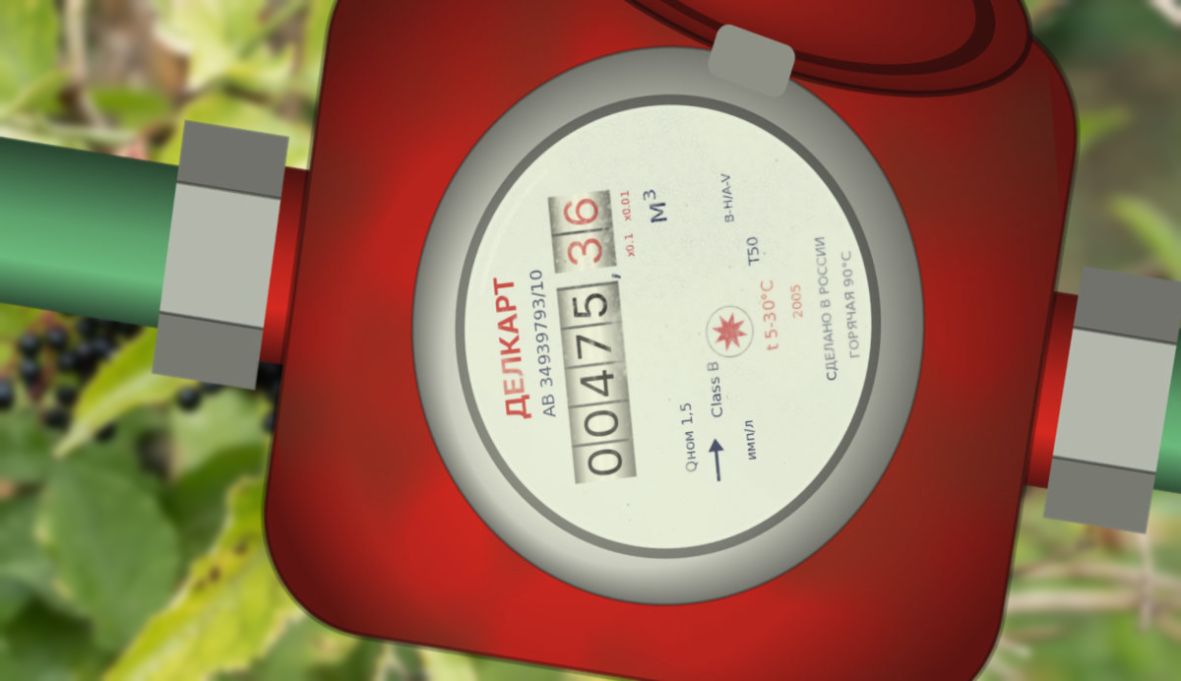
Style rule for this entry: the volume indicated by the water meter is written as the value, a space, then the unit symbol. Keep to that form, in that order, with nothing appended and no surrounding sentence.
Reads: 475.36 m³
